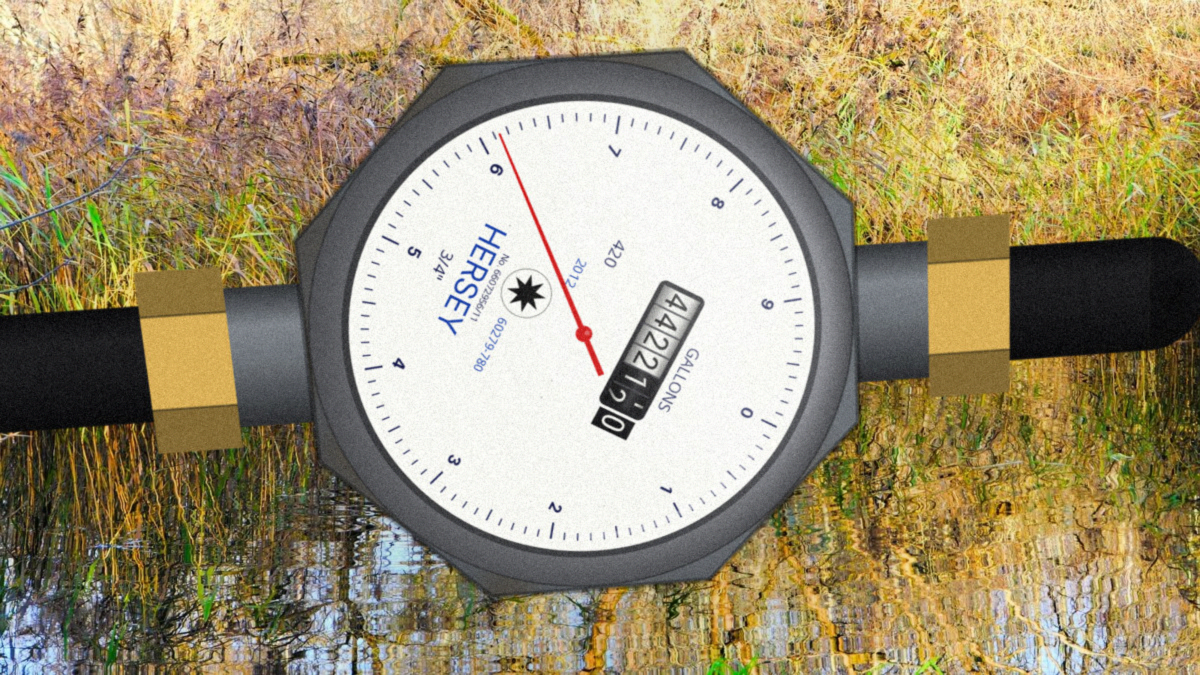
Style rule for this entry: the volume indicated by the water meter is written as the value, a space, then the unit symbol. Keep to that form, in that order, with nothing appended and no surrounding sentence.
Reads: 4422116.1 gal
